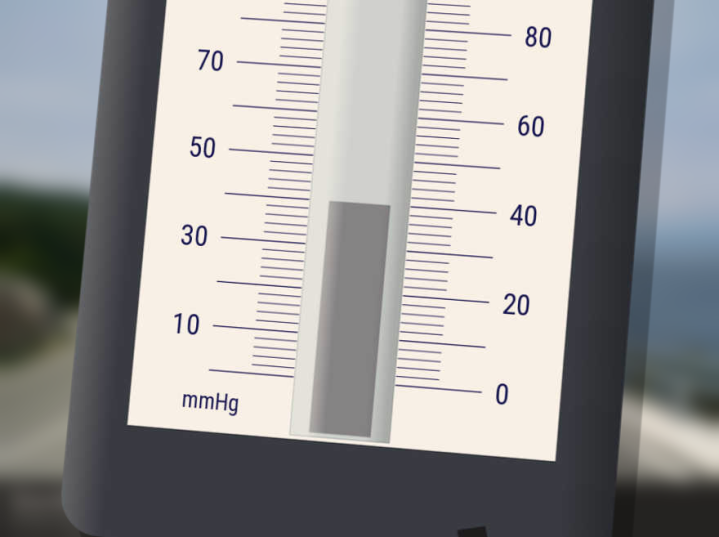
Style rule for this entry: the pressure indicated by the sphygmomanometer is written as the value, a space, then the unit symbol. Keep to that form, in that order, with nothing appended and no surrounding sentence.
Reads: 40 mmHg
